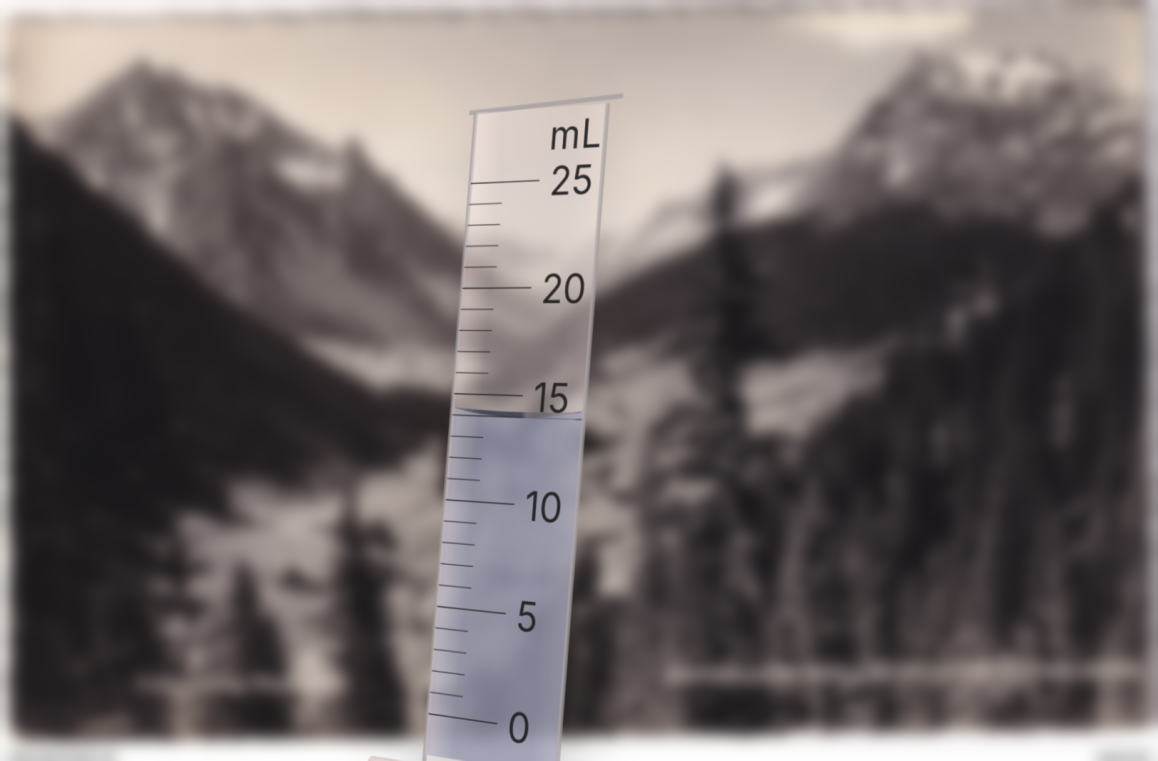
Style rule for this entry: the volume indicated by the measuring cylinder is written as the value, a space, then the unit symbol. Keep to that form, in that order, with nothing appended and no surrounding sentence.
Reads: 14 mL
